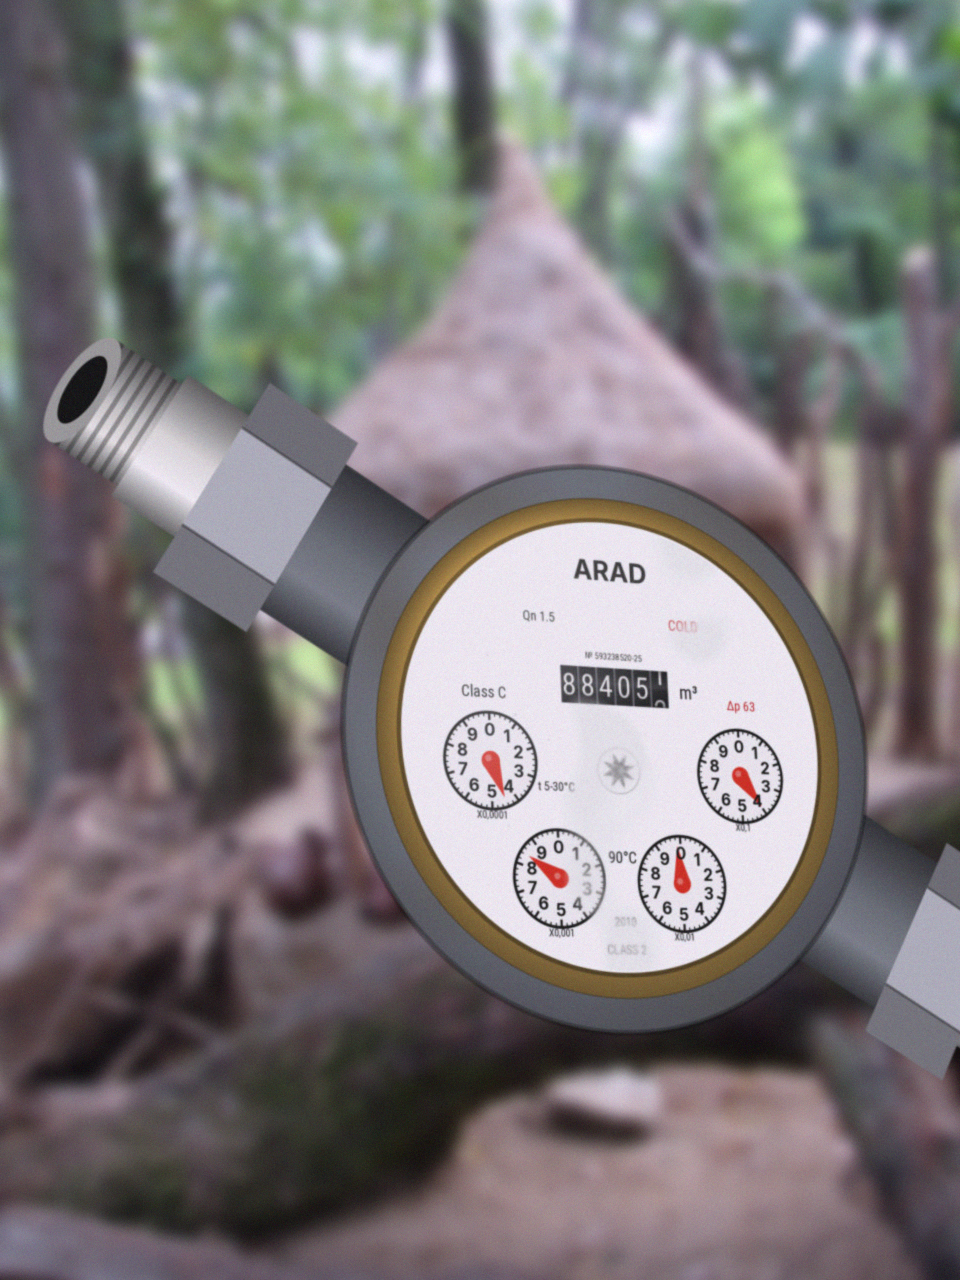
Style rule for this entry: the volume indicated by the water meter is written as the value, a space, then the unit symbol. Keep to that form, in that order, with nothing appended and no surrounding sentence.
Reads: 884051.3984 m³
